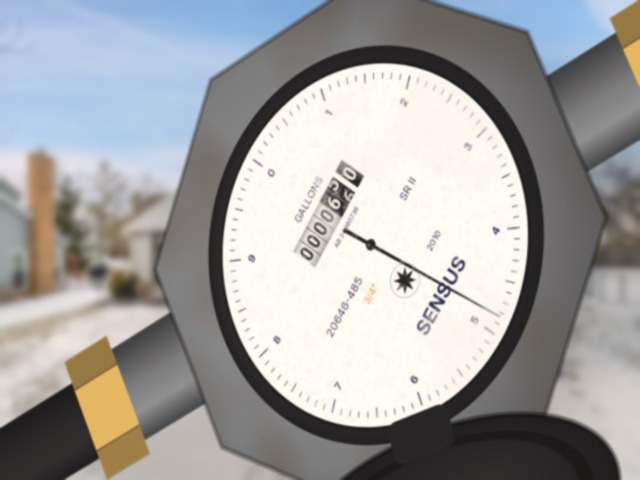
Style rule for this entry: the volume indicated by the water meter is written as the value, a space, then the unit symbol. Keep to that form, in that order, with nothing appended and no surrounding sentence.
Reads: 654.8 gal
